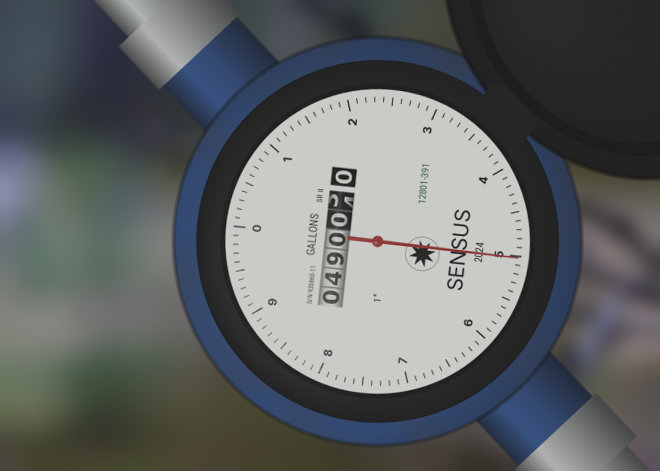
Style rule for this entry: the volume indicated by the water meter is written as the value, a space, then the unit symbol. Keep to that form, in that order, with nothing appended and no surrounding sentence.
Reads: 490035.0 gal
